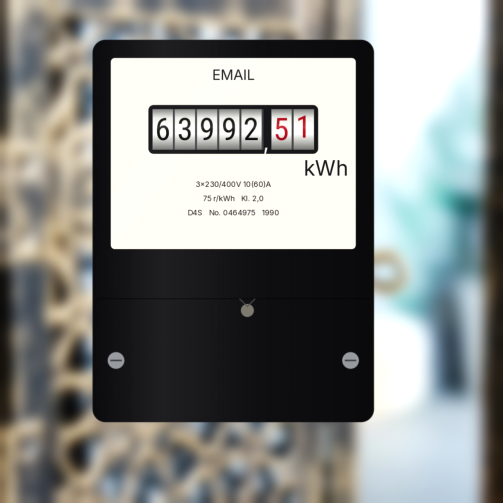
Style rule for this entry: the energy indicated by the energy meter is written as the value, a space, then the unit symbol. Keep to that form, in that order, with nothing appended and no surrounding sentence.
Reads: 63992.51 kWh
